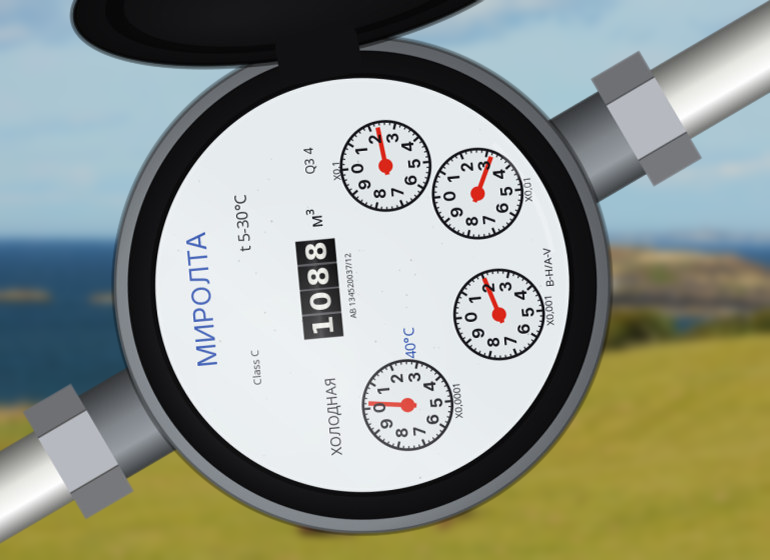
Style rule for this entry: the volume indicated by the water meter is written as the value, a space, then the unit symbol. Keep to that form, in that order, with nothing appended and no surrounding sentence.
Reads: 1088.2320 m³
